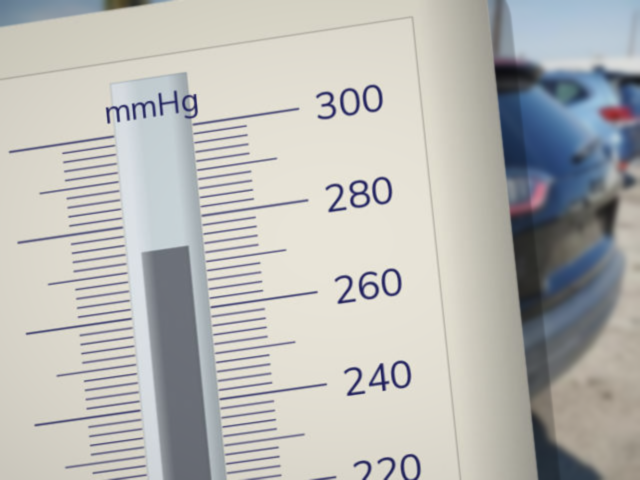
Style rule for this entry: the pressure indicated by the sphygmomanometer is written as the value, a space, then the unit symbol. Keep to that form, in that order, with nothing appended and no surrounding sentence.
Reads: 274 mmHg
